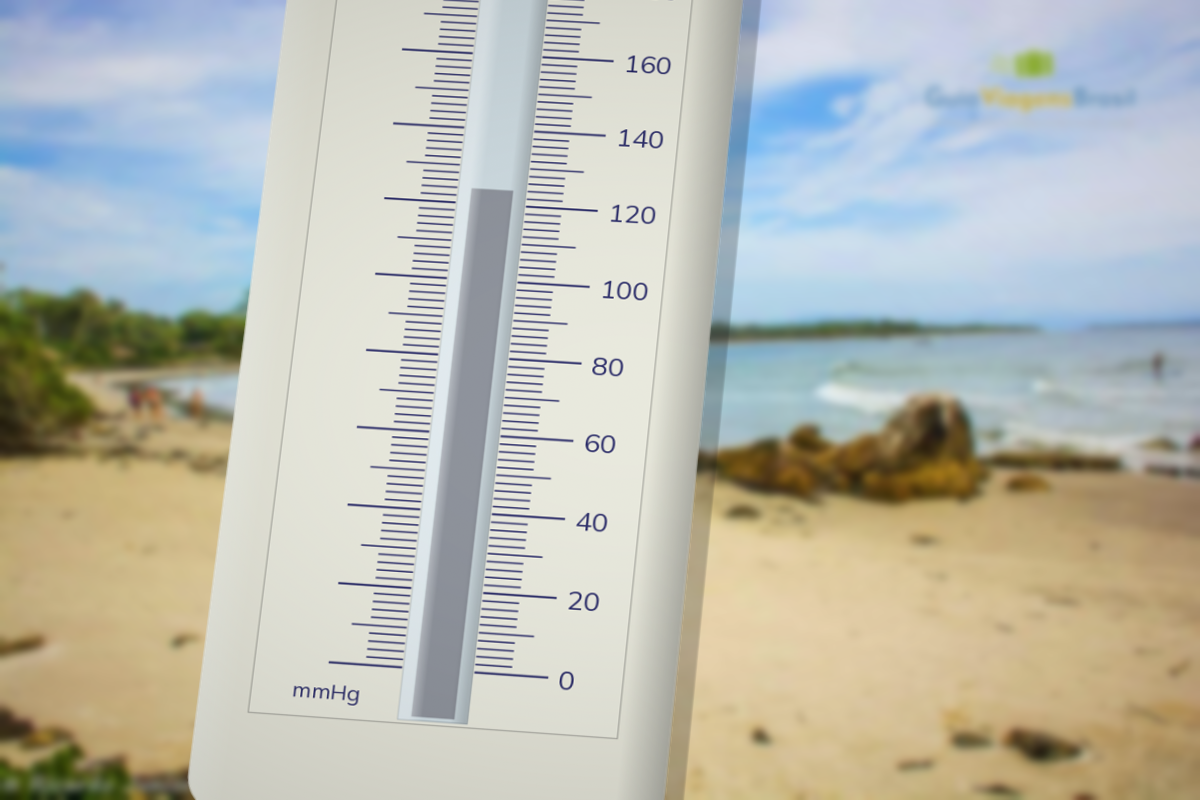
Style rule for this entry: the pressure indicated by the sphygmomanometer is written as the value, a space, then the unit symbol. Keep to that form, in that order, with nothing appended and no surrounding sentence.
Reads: 124 mmHg
